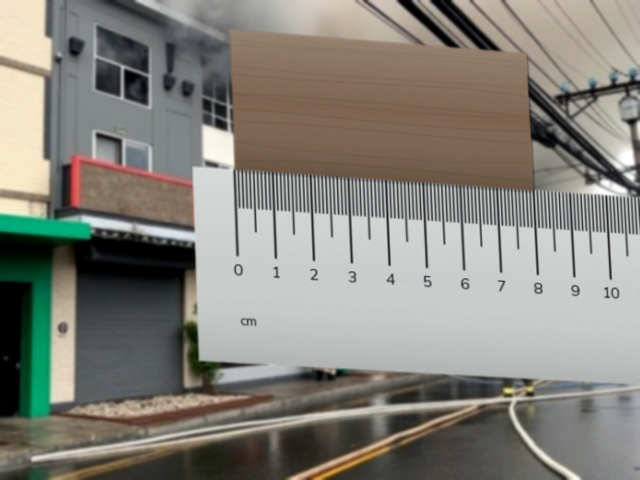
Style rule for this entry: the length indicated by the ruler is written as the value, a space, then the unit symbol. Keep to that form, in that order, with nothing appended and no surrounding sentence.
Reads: 8 cm
